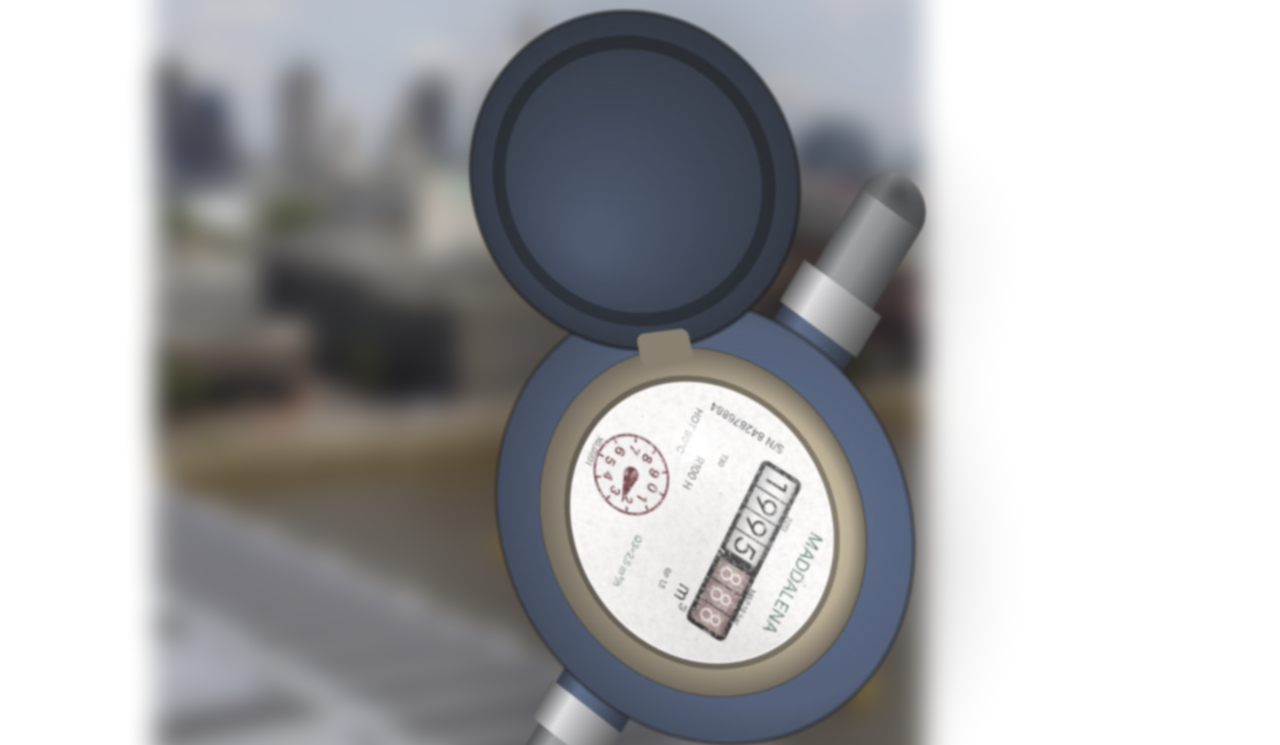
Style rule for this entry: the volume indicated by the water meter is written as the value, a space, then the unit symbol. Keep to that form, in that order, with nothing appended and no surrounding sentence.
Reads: 1995.8882 m³
